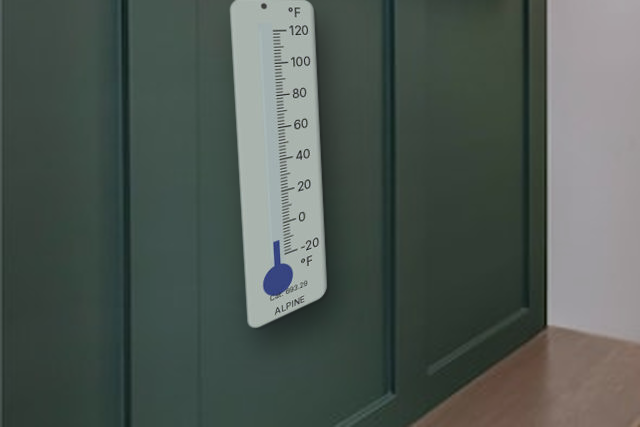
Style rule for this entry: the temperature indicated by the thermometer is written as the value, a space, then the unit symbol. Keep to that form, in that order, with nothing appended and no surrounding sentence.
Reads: -10 °F
